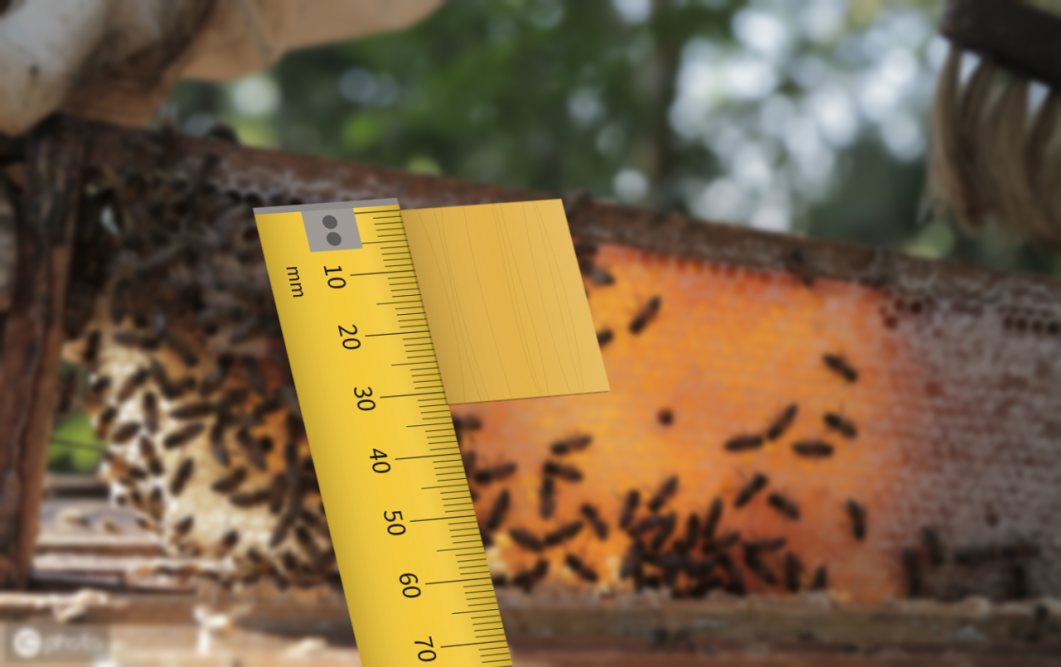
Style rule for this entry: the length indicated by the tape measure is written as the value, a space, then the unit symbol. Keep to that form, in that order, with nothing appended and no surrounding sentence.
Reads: 32 mm
